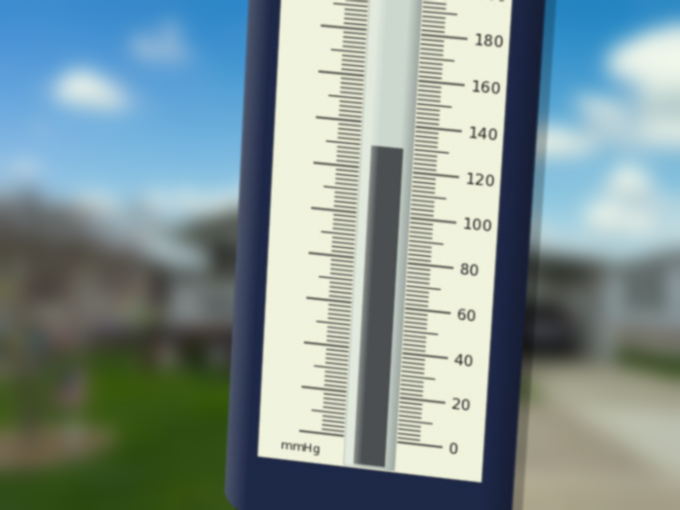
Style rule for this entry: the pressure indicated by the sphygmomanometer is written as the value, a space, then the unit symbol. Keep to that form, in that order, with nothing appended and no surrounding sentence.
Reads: 130 mmHg
